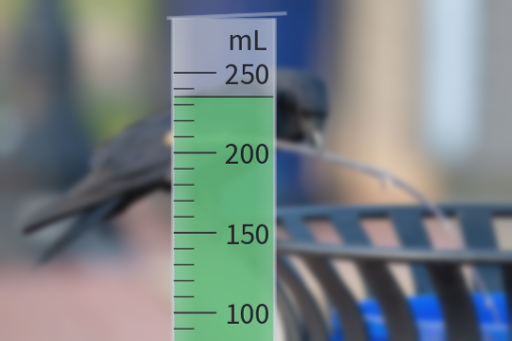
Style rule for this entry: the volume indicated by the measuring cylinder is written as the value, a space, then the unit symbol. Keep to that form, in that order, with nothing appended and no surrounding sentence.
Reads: 235 mL
